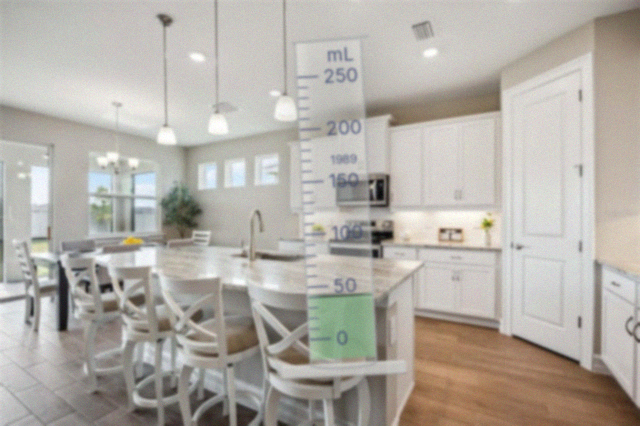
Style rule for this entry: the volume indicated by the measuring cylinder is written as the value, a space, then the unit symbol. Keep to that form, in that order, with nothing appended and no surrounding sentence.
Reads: 40 mL
